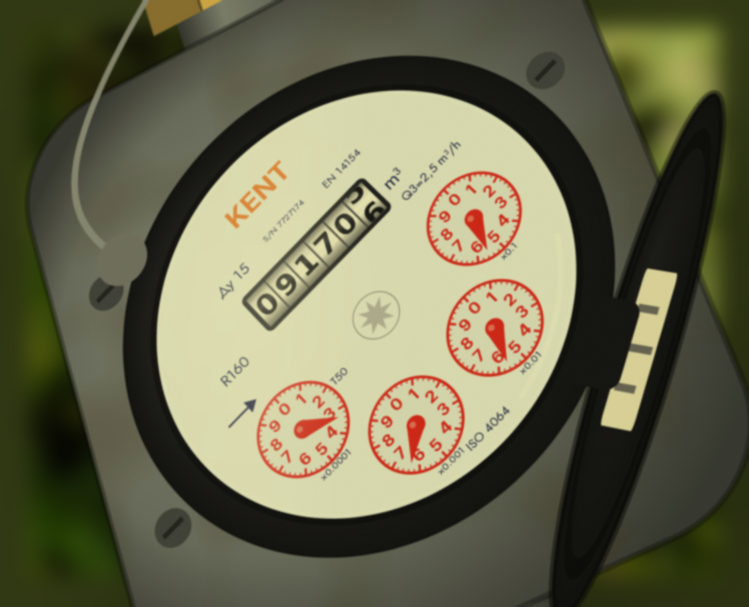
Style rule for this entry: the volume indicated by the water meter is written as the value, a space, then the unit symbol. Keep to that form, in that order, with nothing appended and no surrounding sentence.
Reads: 91705.5563 m³
